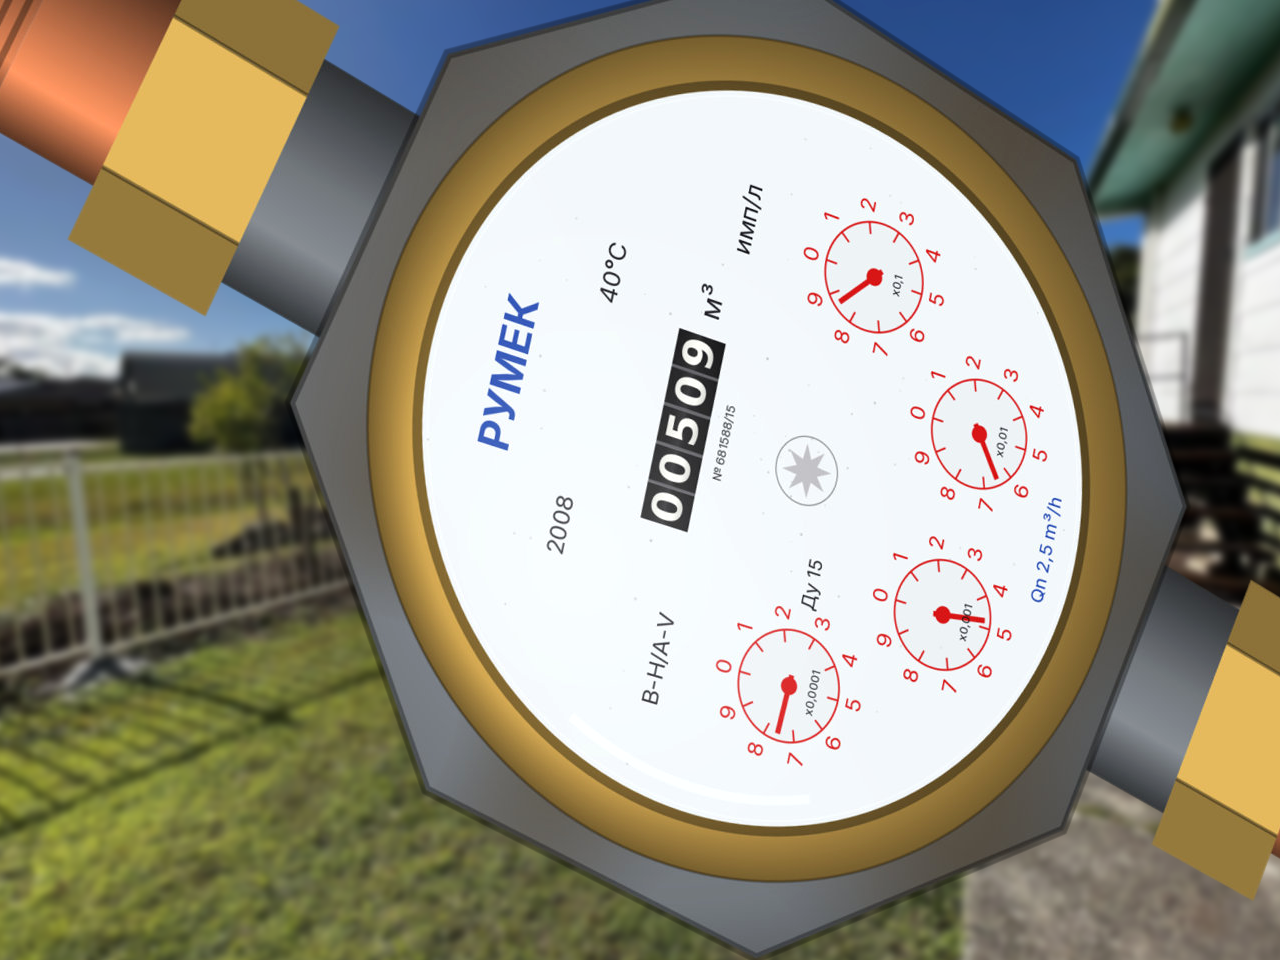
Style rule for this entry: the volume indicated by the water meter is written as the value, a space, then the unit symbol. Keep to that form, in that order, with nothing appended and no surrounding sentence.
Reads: 509.8647 m³
